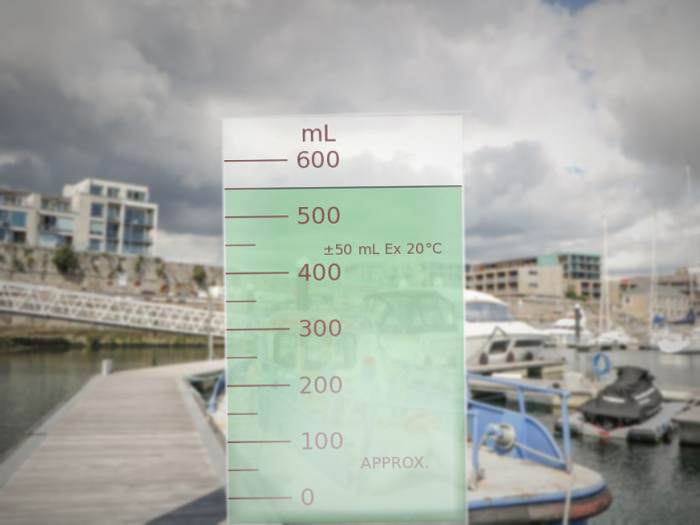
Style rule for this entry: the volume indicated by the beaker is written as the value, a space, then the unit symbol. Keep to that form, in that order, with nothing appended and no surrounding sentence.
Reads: 550 mL
